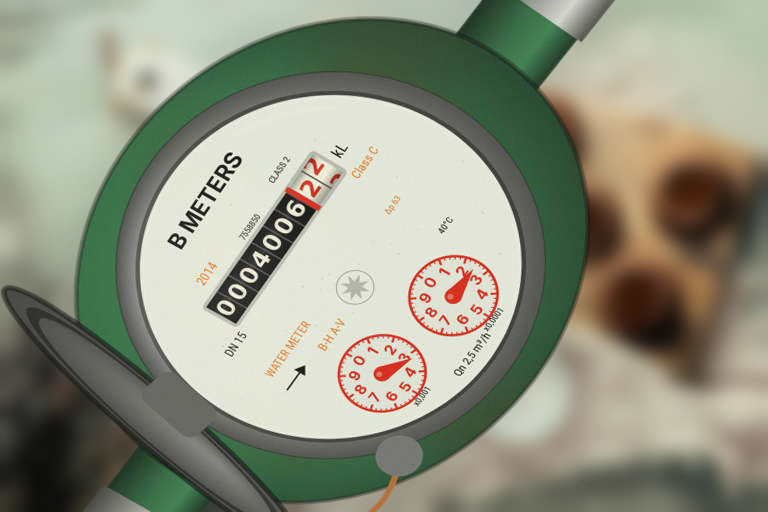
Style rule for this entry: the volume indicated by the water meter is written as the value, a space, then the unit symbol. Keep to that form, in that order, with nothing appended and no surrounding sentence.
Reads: 4006.2232 kL
